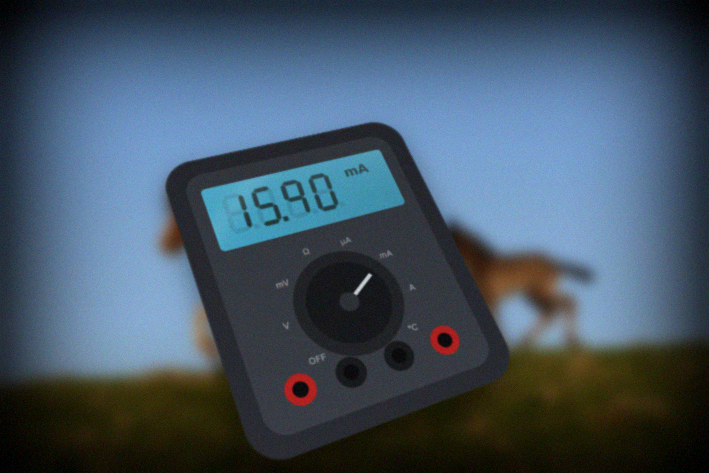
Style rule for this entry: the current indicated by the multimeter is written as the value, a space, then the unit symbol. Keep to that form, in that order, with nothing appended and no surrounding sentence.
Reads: 15.90 mA
